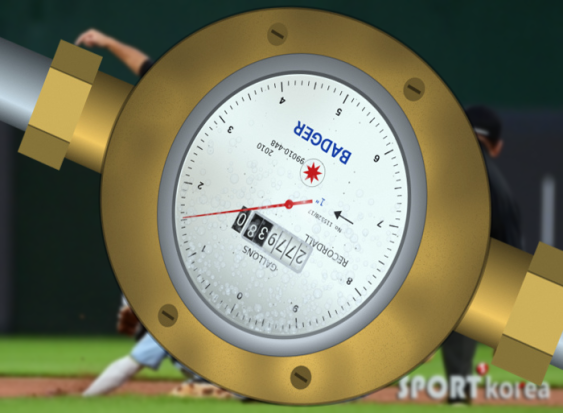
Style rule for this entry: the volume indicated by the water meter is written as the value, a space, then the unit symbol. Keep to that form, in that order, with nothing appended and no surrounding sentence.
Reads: 2779381.5 gal
